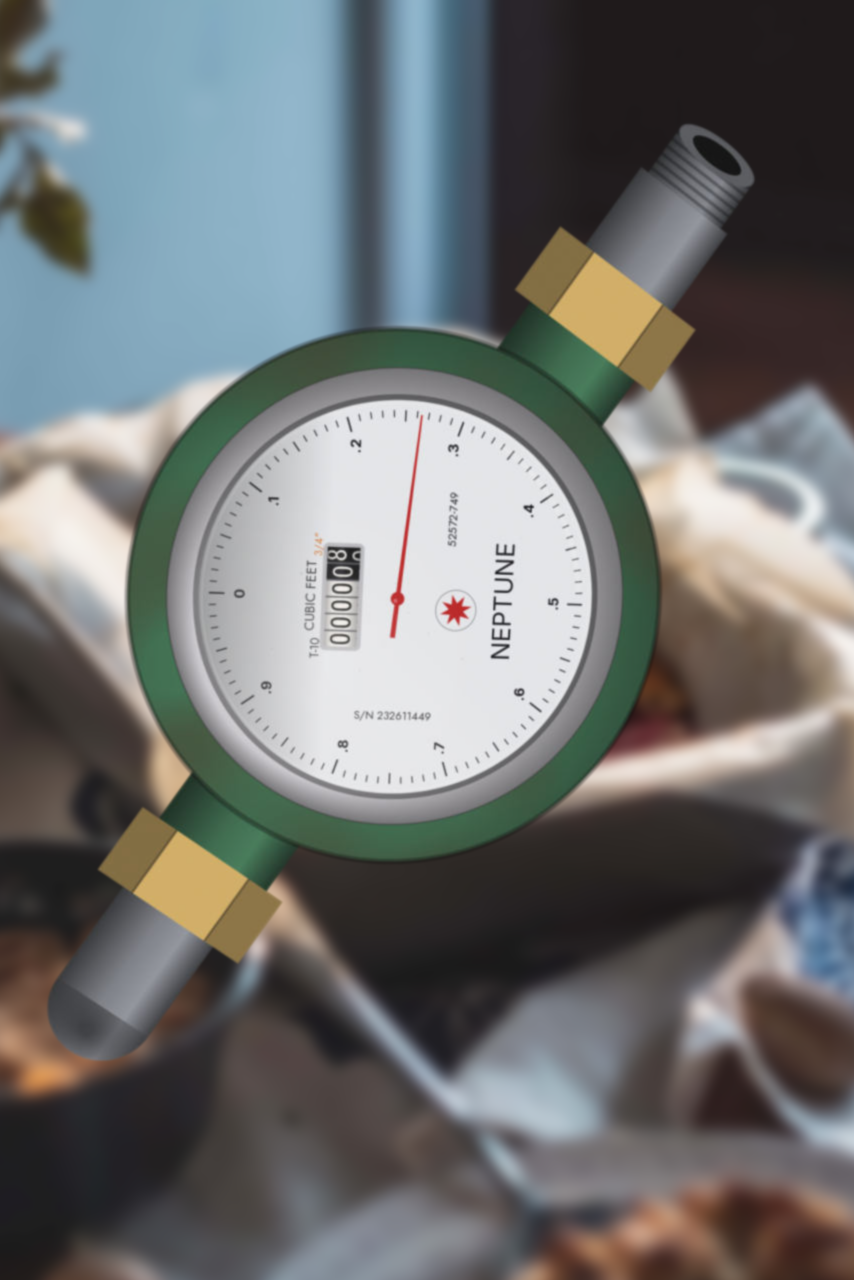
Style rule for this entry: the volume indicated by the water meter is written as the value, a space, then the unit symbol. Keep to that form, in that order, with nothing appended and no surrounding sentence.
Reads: 8.26 ft³
